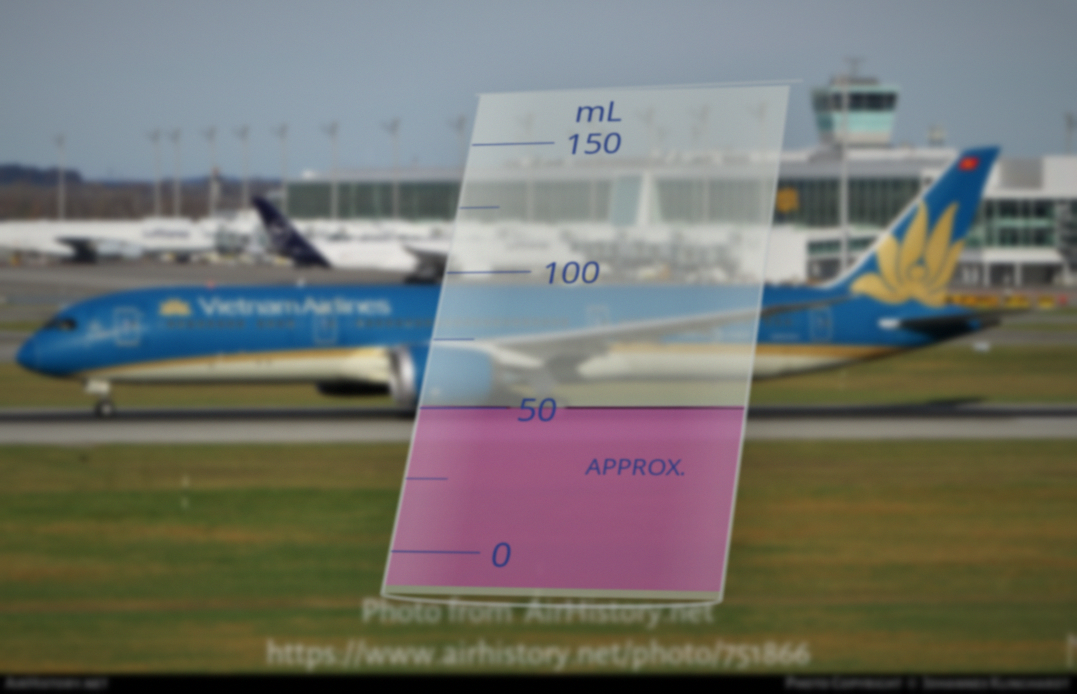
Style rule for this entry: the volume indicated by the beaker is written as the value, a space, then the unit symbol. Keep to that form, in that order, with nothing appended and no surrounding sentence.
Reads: 50 mL
